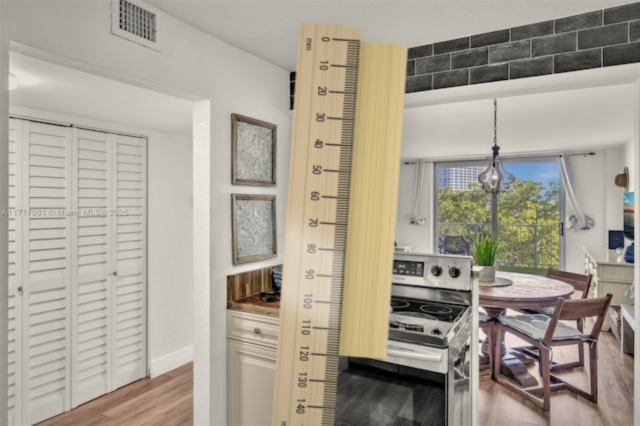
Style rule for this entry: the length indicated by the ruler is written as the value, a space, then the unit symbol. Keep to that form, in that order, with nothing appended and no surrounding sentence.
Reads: 120 mm
